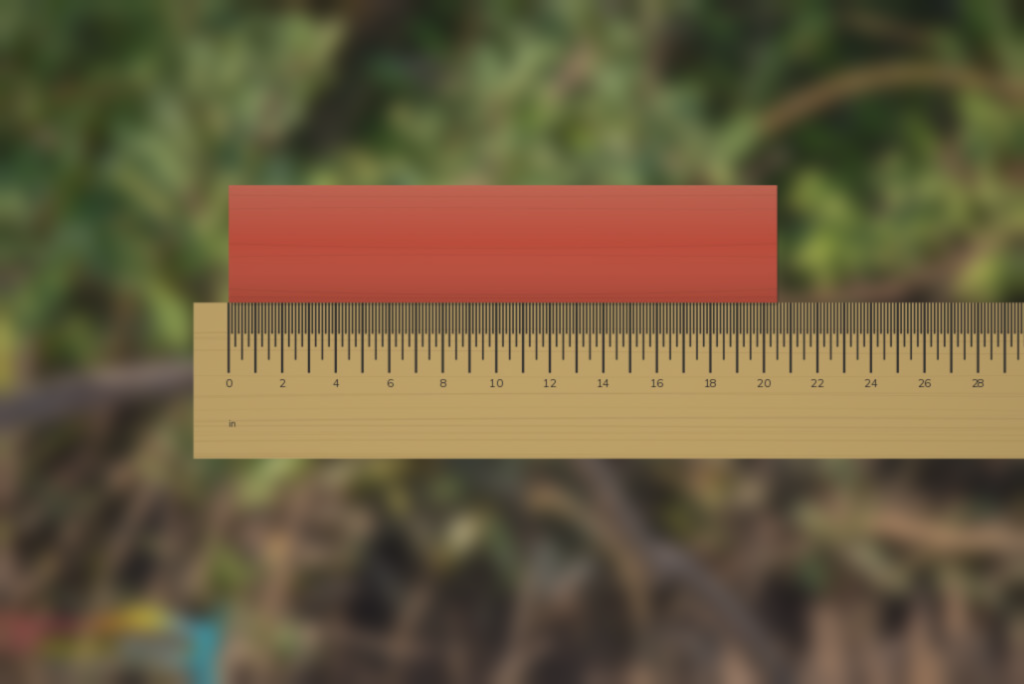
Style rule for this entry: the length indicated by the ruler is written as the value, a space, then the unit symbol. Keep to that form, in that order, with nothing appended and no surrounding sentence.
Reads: 20.5 in
